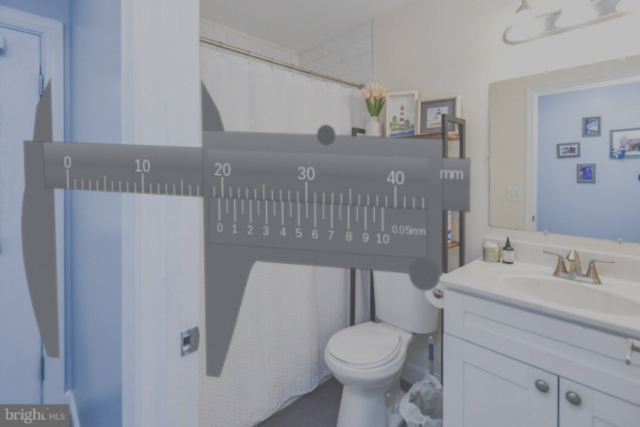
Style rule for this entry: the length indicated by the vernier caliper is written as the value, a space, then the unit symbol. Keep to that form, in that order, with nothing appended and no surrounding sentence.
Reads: 19.6 mm
